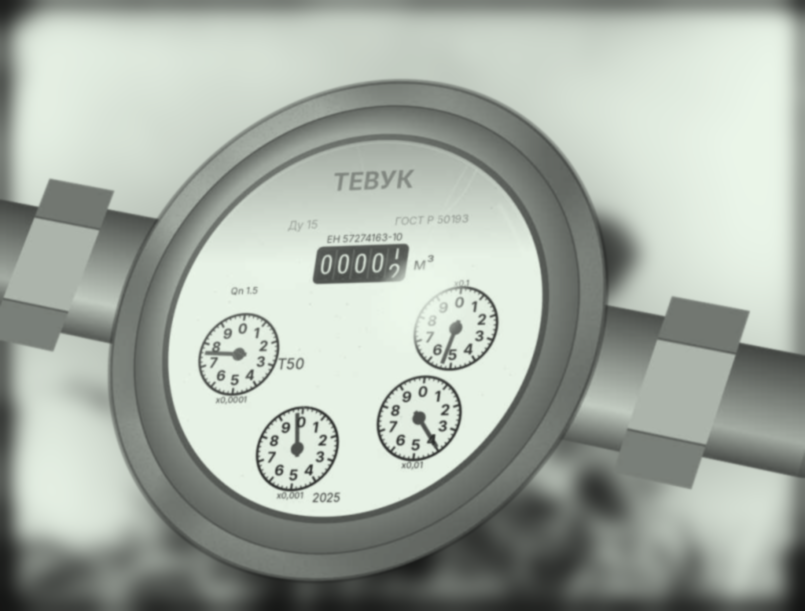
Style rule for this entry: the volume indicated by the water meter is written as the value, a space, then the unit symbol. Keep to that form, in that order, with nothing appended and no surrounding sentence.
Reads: 1.5397 m³
